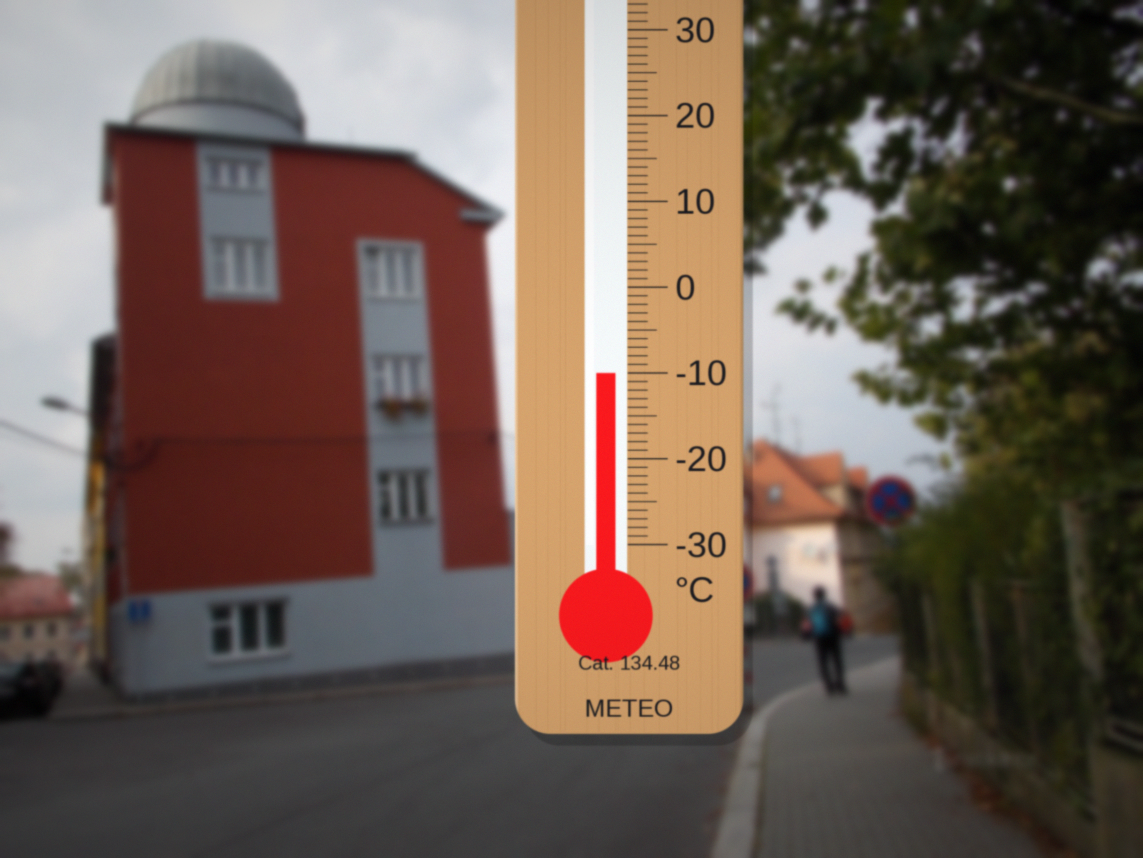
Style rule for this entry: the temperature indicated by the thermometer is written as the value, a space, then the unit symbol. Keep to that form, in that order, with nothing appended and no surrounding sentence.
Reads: -10 °C
